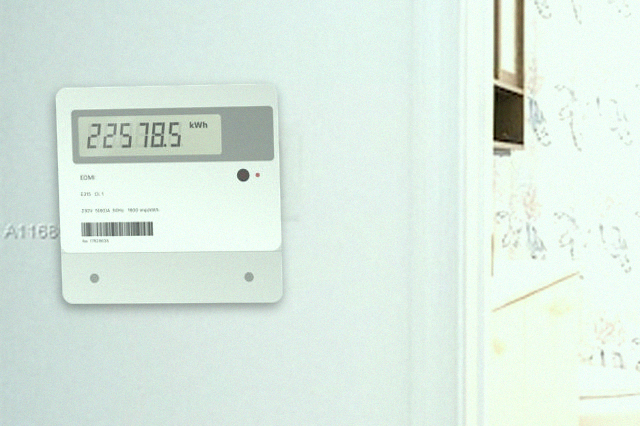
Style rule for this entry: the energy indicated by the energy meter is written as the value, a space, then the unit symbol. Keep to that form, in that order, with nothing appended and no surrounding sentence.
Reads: 22578.5 kWh
